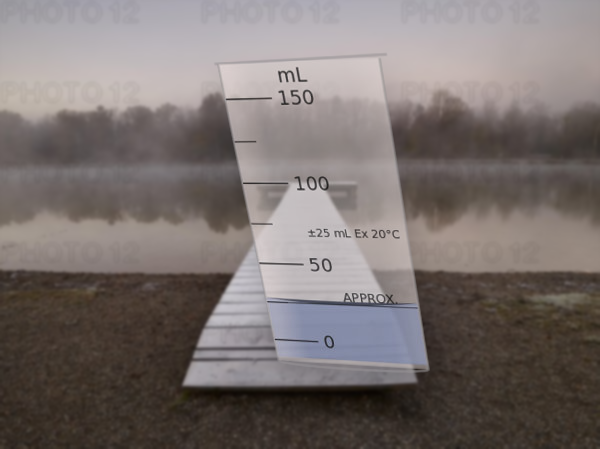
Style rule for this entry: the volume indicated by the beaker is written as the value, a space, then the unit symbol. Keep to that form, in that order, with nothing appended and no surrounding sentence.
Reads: 25 mL
